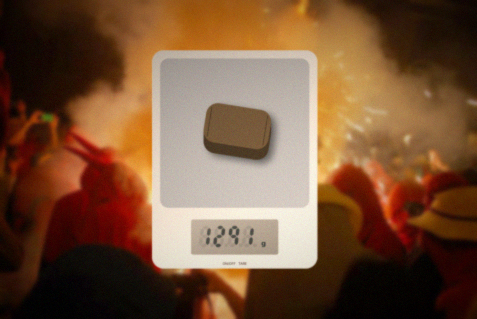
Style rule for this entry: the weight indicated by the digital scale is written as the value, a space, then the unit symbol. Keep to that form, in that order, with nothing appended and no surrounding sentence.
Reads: 1291 g
